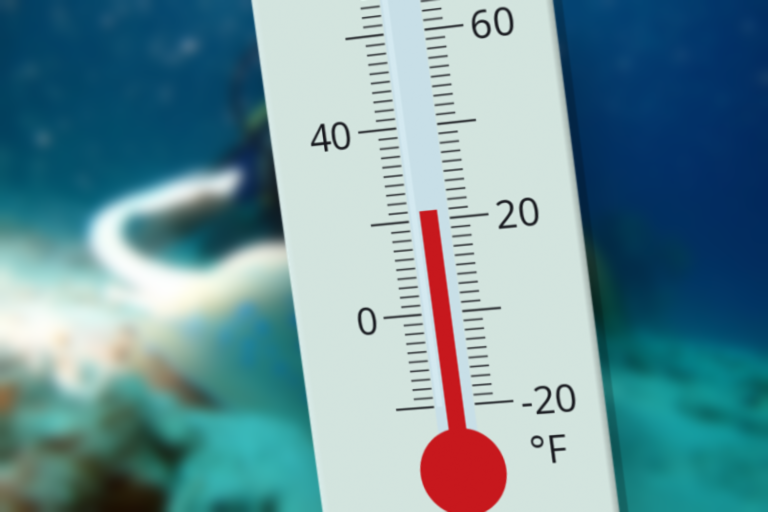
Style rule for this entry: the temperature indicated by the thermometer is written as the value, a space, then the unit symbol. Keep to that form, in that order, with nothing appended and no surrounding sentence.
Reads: 22 °F
